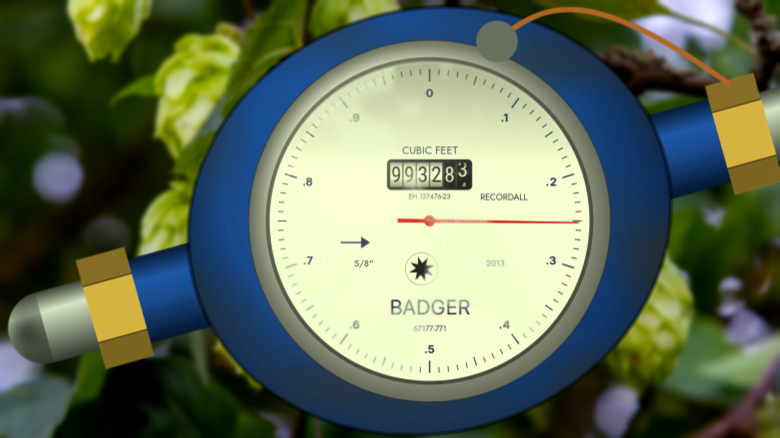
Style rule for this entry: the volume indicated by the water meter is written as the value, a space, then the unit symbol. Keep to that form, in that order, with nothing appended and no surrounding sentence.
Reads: 993283.25 ft³
